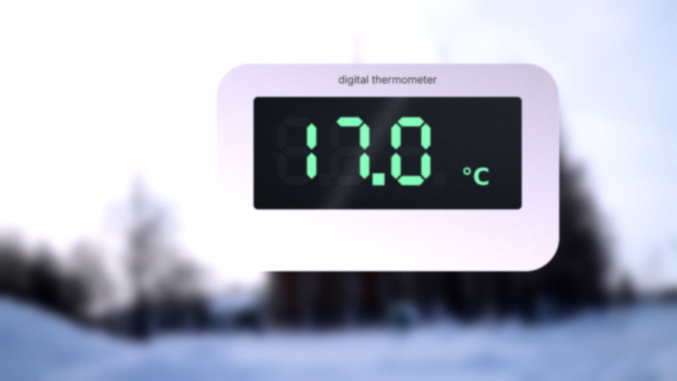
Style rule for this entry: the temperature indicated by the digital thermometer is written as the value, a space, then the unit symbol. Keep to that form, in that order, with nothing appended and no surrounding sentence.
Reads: 17.0 °C
